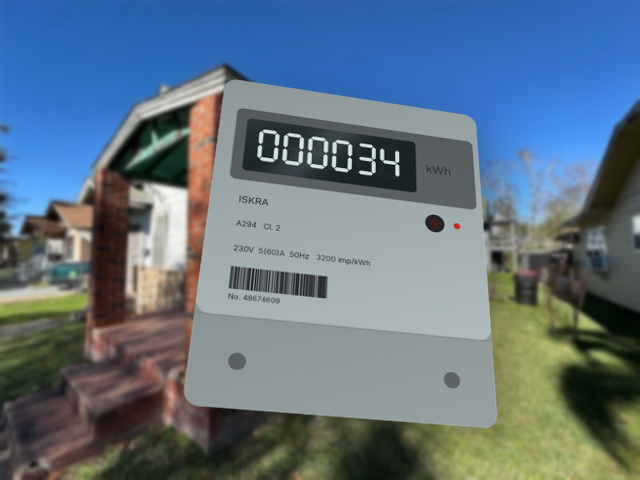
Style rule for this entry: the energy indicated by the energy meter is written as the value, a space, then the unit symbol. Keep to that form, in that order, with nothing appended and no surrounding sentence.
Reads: 34 kWh
